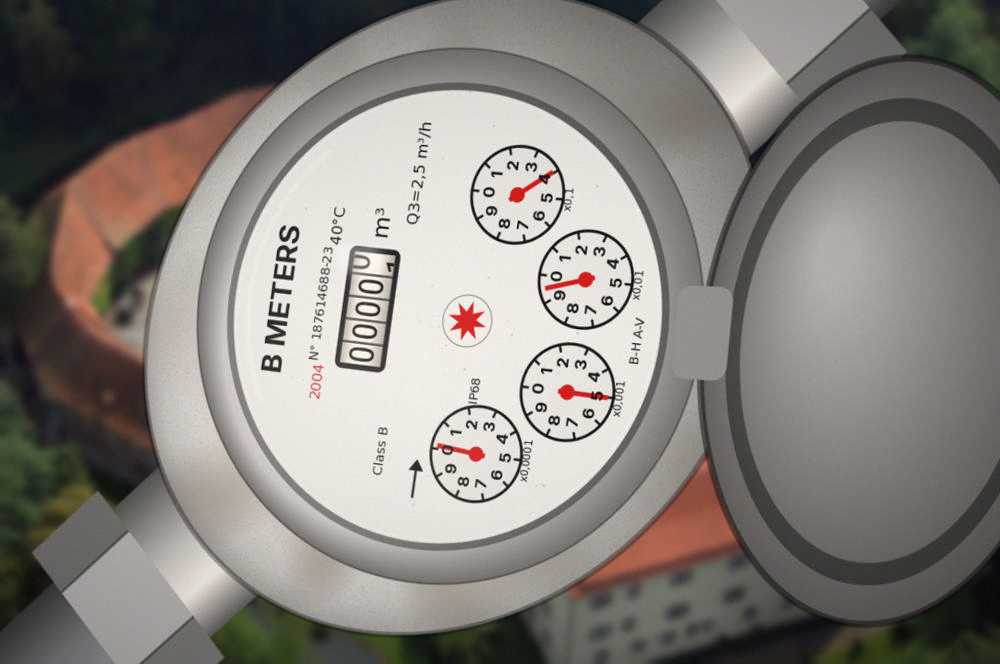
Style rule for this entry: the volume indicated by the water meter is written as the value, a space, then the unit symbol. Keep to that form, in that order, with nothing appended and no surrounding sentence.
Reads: 0.3950 m³
